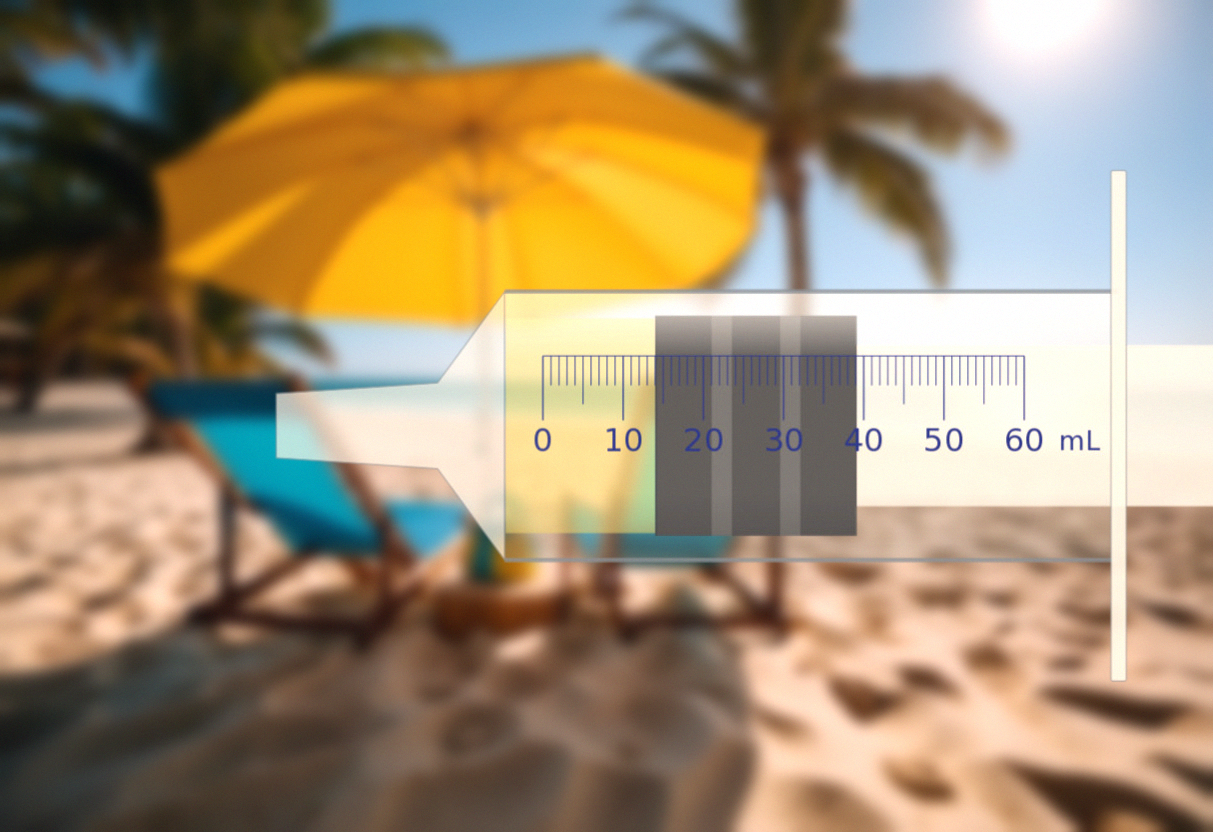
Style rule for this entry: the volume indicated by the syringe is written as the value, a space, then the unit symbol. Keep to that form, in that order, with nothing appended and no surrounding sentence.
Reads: 14 mL
